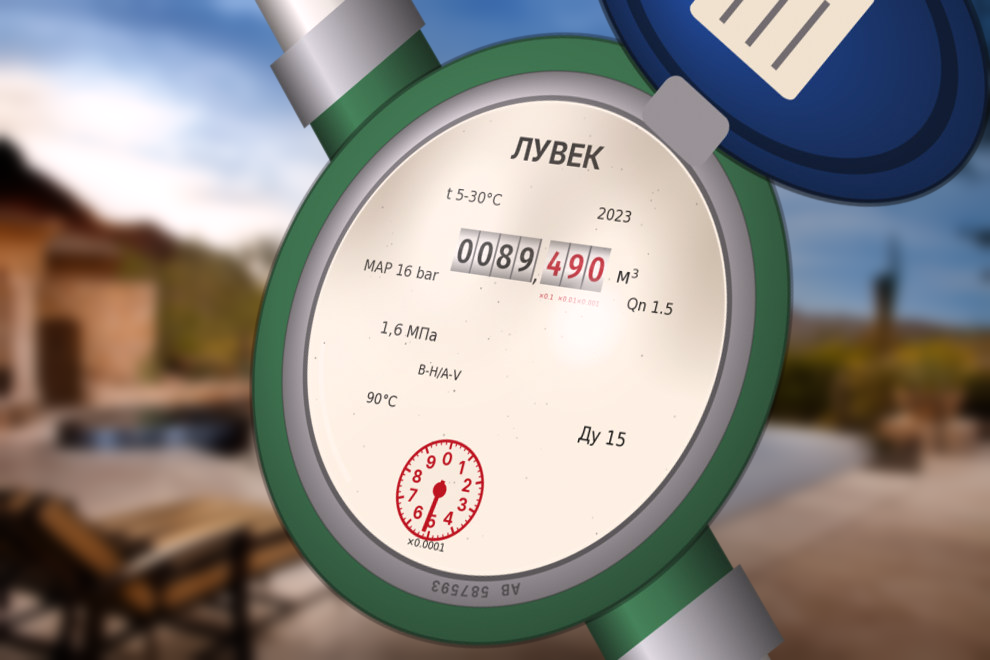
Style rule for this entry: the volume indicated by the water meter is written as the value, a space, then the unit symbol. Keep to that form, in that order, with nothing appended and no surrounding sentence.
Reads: 89.4905 m³
